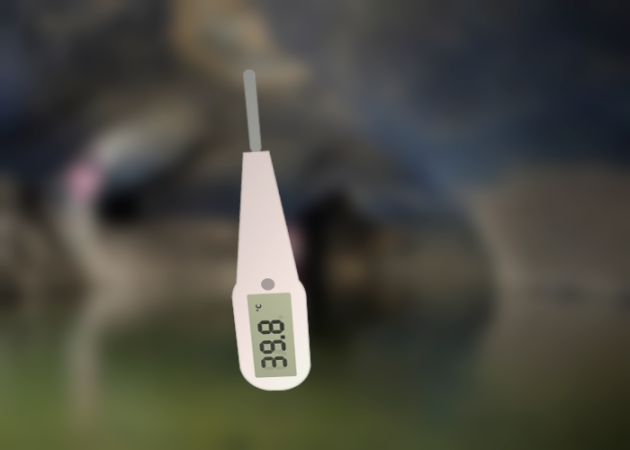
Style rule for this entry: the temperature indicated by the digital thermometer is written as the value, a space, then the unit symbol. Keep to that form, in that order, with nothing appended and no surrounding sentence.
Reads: 39.8 °C
